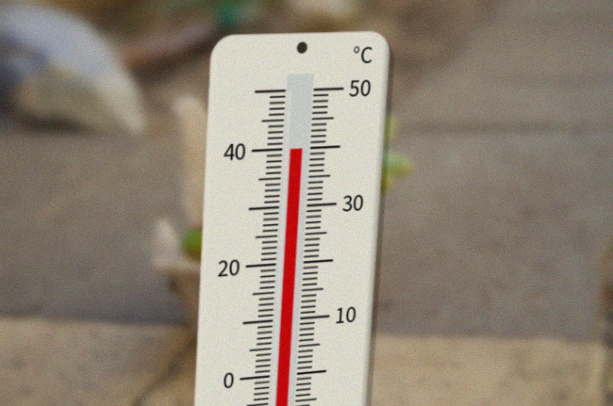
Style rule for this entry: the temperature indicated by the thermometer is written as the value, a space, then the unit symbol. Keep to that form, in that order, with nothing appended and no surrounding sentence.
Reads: 40 °C
